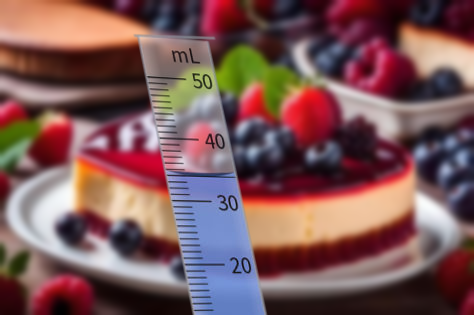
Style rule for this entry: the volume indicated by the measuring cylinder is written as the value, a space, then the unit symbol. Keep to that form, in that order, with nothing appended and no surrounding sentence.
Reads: 34 mL
